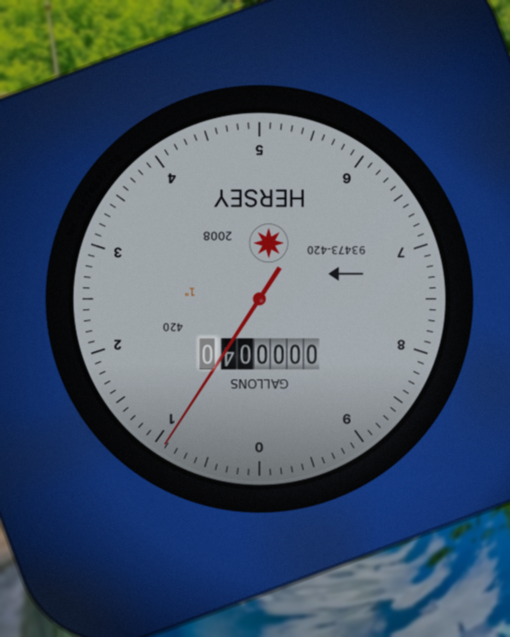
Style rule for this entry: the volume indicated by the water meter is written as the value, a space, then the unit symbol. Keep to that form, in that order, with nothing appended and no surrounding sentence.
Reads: 40.9 gal
